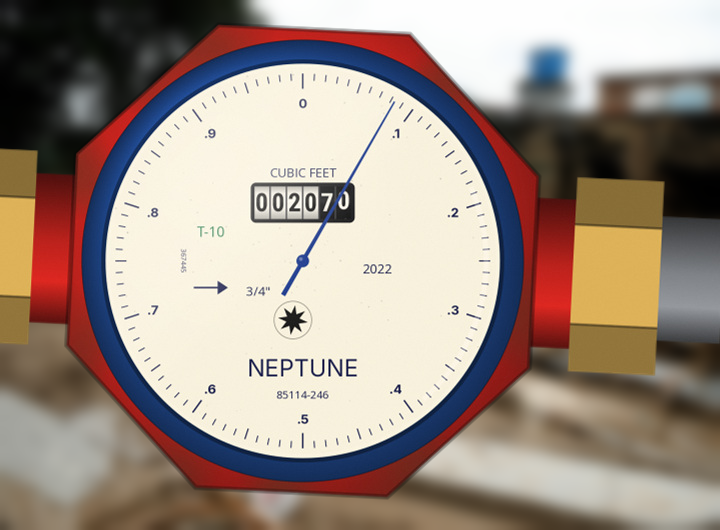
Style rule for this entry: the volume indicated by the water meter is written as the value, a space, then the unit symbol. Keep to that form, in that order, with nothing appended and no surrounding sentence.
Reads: 2070.08 ft³
